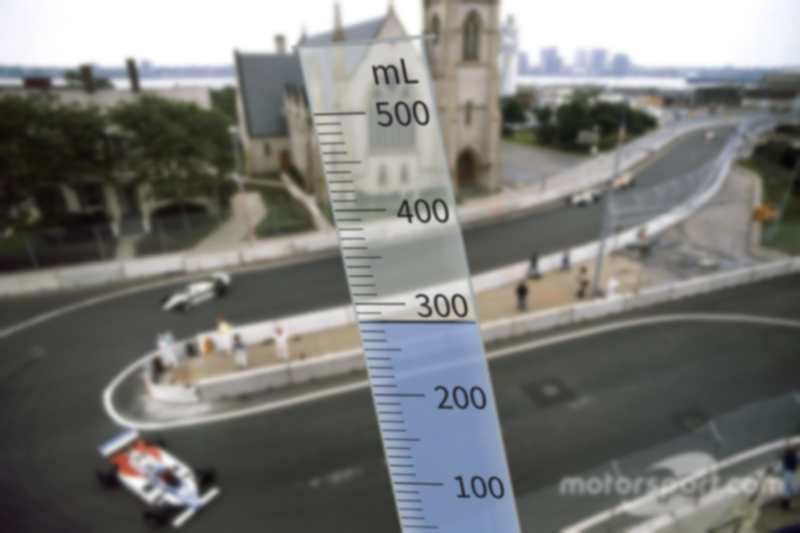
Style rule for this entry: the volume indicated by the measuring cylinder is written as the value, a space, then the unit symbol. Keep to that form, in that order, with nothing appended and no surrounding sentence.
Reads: 280 mL
